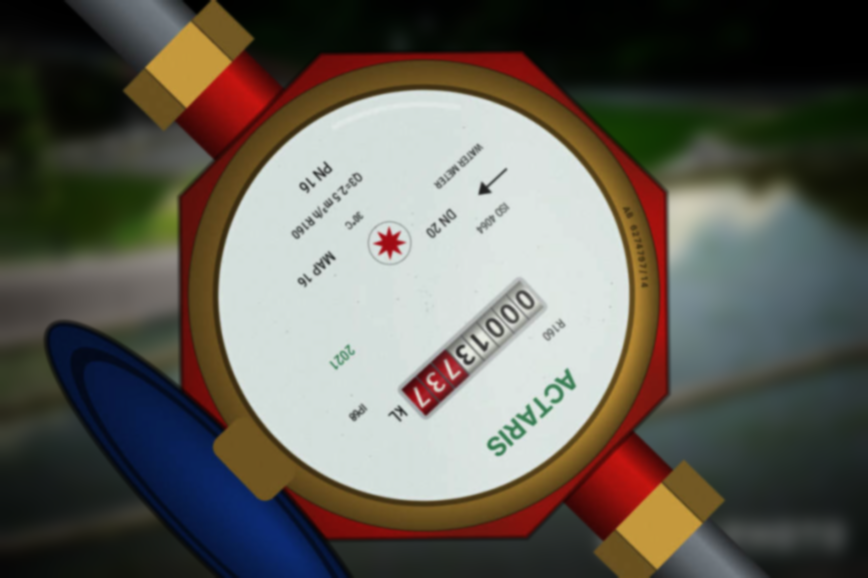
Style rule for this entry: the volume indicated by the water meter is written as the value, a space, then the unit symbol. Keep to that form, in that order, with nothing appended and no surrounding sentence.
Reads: 13.737 kL
